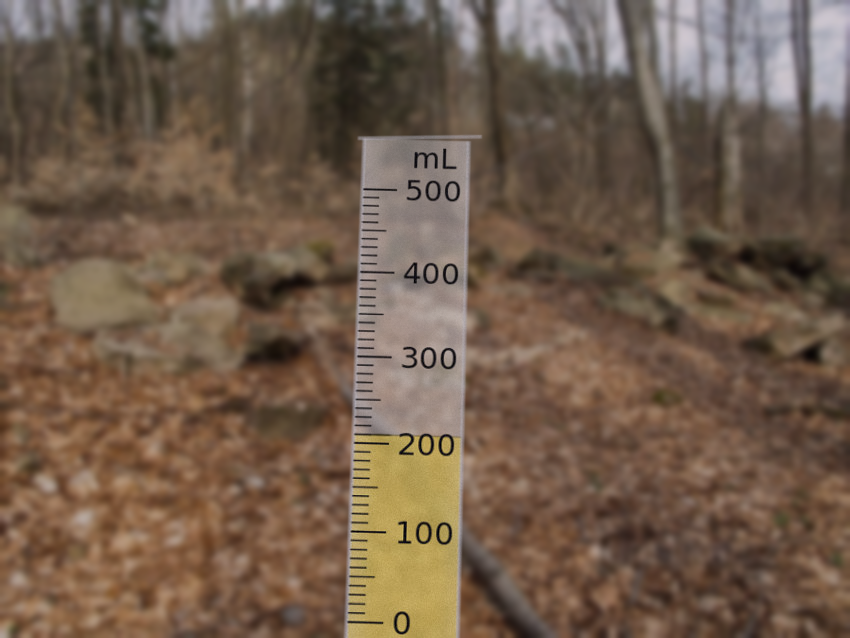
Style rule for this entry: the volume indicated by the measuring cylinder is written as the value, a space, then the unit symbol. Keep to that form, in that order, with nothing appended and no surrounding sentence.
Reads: 210 mL
